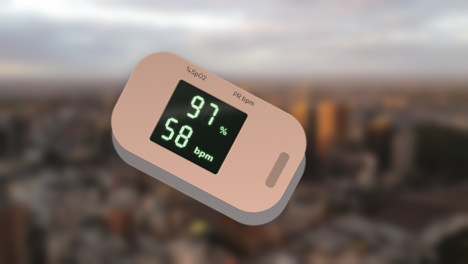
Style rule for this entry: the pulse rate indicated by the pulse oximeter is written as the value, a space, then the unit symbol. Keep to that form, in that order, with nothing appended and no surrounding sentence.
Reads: 58 bpm
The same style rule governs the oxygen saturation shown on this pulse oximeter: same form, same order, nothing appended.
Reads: 97 %
